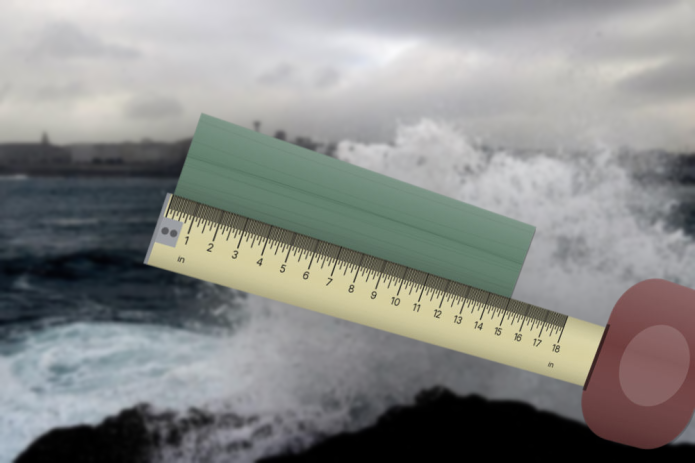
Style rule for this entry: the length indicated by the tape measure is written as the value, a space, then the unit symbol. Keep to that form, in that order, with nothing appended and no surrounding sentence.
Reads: 15 in
